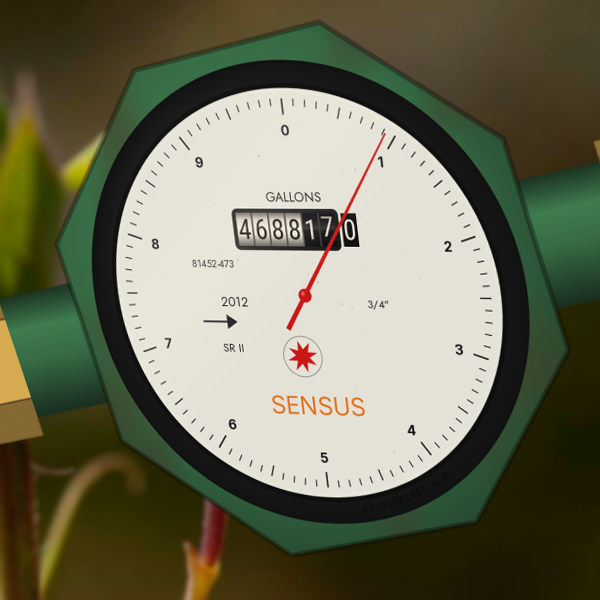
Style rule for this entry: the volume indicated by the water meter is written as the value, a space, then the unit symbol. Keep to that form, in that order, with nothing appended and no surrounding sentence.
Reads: 4688170.9 gal
